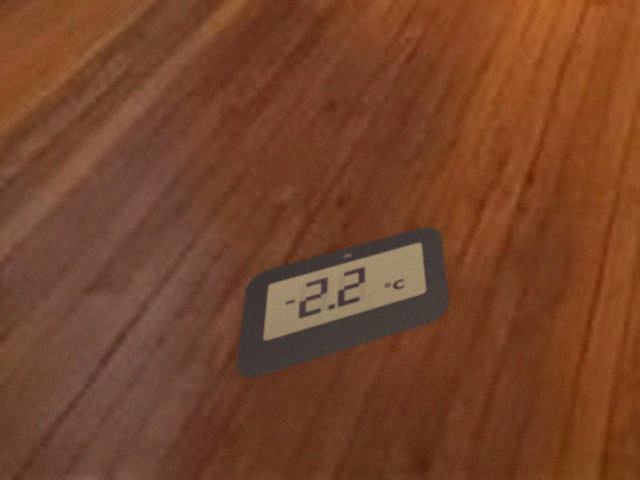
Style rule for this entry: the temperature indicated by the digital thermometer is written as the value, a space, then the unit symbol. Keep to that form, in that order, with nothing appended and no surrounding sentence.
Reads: -2.2 °C
